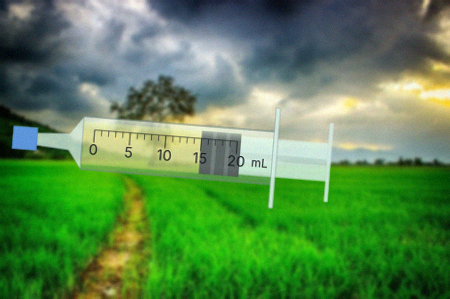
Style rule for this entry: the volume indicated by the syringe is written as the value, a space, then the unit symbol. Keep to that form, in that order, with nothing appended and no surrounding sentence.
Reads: 15 mL
